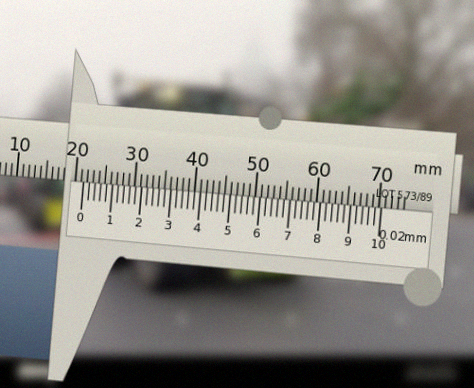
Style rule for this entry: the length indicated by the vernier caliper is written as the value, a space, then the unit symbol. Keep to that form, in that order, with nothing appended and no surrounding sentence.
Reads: 21.4 mm
